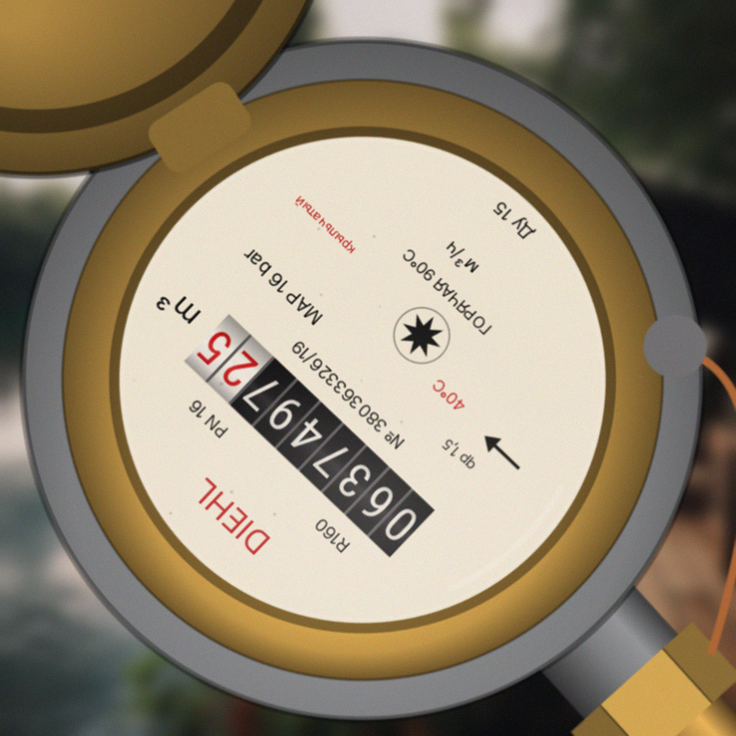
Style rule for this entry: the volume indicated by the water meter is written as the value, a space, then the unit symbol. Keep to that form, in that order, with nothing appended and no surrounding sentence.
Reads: 637497.25 m³
